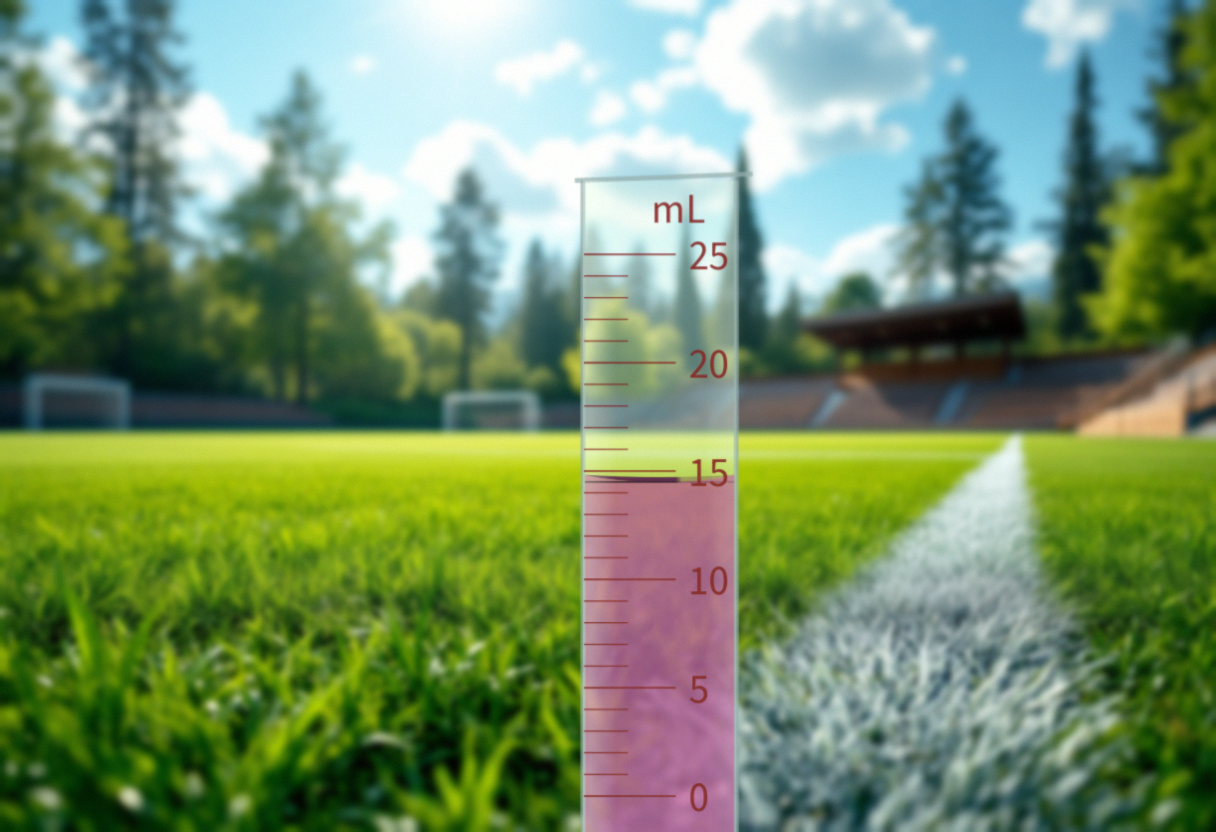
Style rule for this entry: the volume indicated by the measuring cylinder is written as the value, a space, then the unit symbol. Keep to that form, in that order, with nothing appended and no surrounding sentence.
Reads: 14.5 mL
